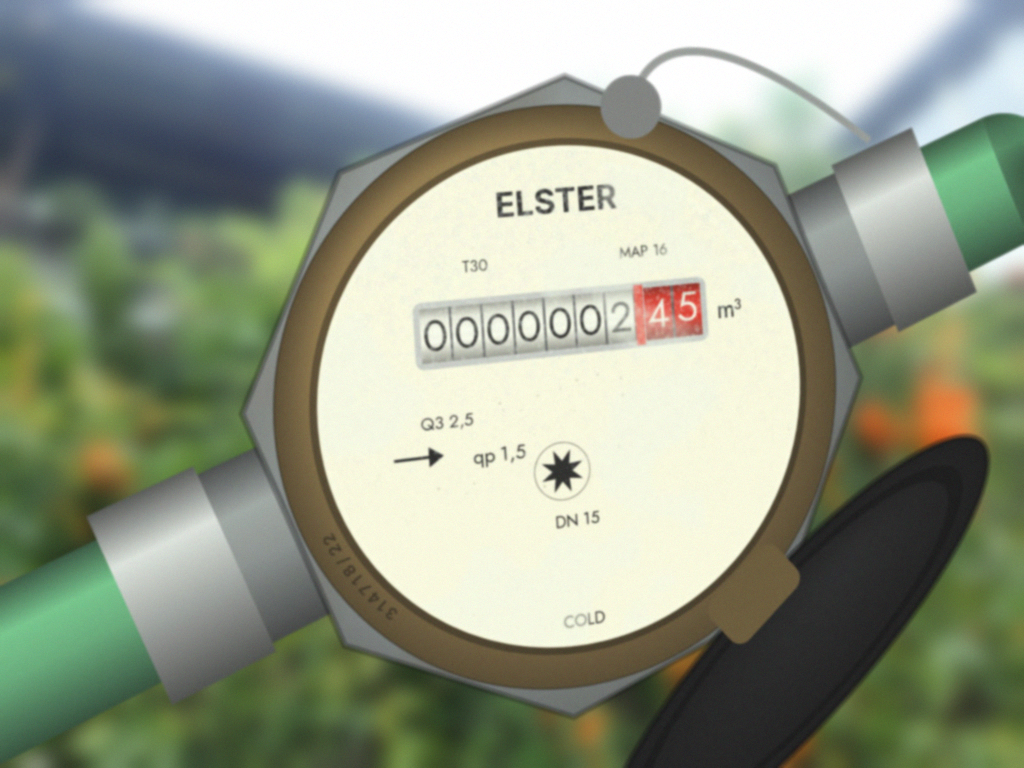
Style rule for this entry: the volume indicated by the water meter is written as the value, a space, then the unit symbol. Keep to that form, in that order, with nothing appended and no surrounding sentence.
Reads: 2.45 m³
